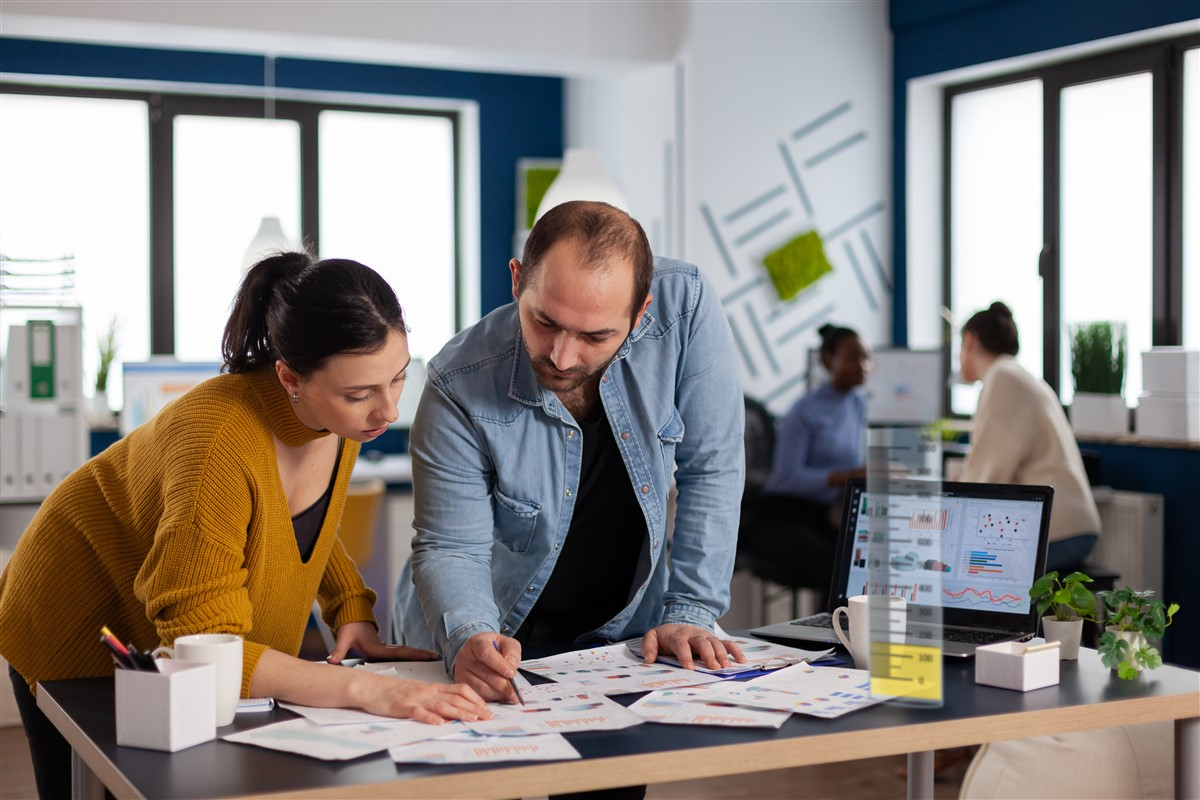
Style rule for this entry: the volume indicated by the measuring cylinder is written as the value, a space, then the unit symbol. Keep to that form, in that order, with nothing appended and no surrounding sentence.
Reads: 150 mL
